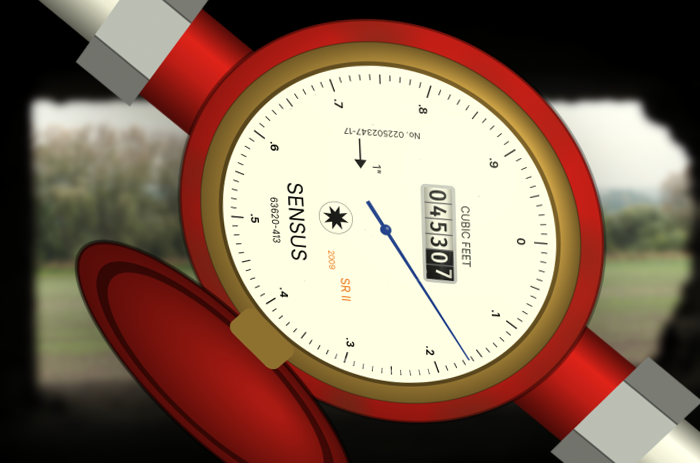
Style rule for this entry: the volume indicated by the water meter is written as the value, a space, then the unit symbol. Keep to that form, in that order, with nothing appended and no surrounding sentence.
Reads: 45307.16 ft³
